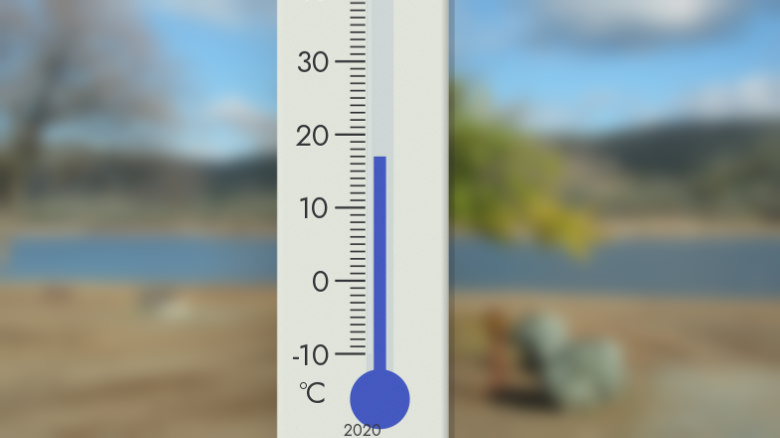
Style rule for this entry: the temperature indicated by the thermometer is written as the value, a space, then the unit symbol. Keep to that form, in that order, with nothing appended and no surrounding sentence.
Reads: 17 °C
